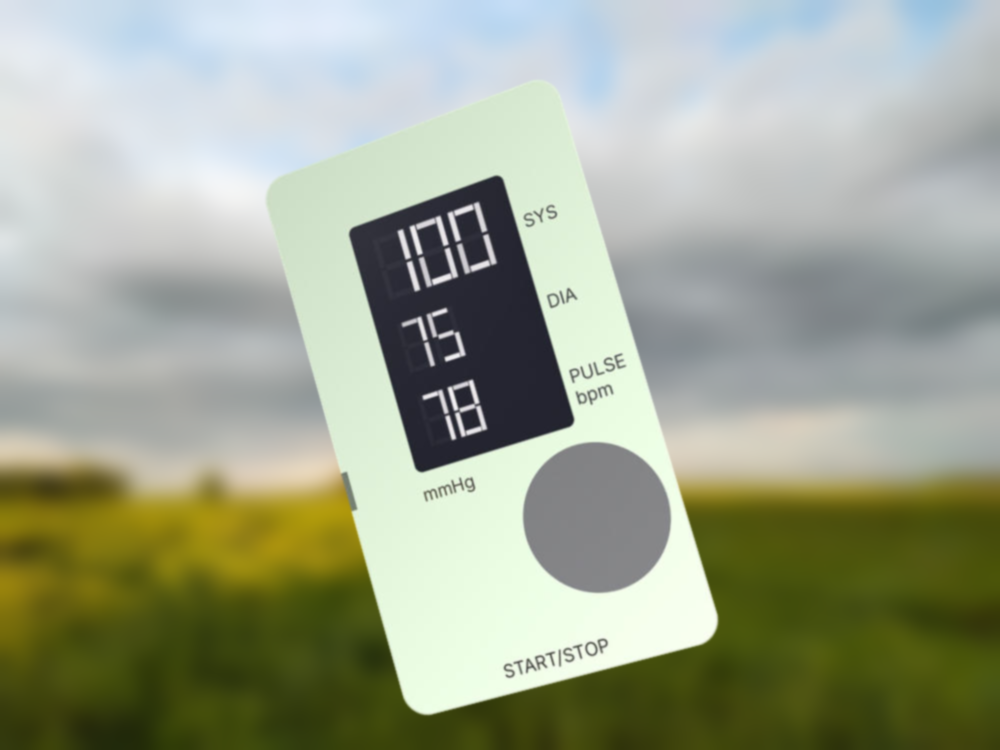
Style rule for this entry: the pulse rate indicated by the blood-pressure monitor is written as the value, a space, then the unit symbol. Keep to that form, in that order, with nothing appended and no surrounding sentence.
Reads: 78 bpm
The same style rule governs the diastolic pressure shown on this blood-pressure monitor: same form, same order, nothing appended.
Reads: 75 mmHg
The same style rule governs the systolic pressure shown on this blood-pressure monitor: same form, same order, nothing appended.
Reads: 100 mmHg
